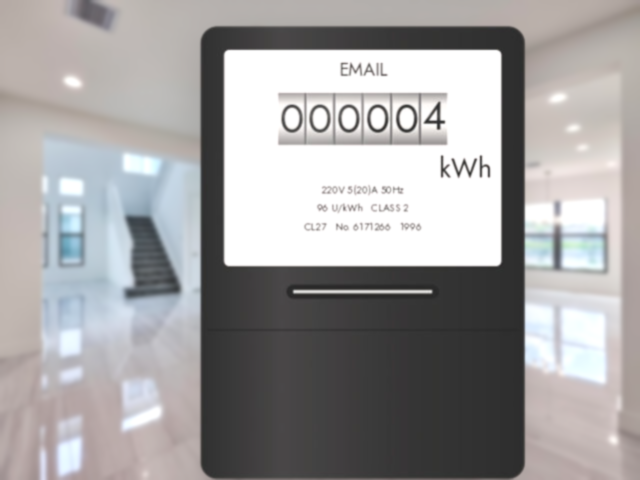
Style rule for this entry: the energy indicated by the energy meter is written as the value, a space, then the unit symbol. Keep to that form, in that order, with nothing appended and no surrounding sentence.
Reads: 4 kWh
